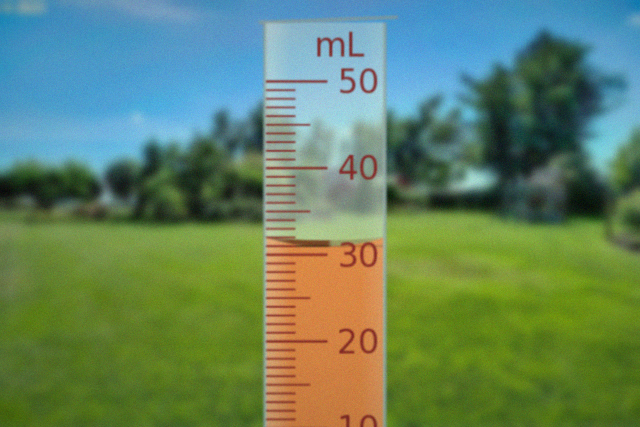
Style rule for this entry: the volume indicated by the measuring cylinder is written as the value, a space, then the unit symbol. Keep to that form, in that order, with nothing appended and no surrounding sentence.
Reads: 31 mL
